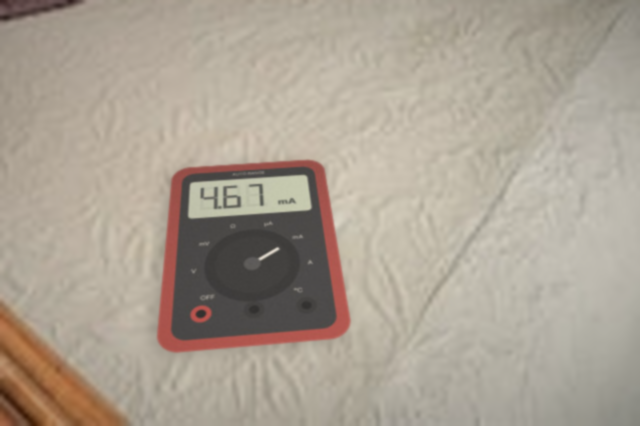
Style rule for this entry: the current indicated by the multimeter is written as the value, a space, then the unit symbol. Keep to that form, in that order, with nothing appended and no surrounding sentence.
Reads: 4.67 mA
